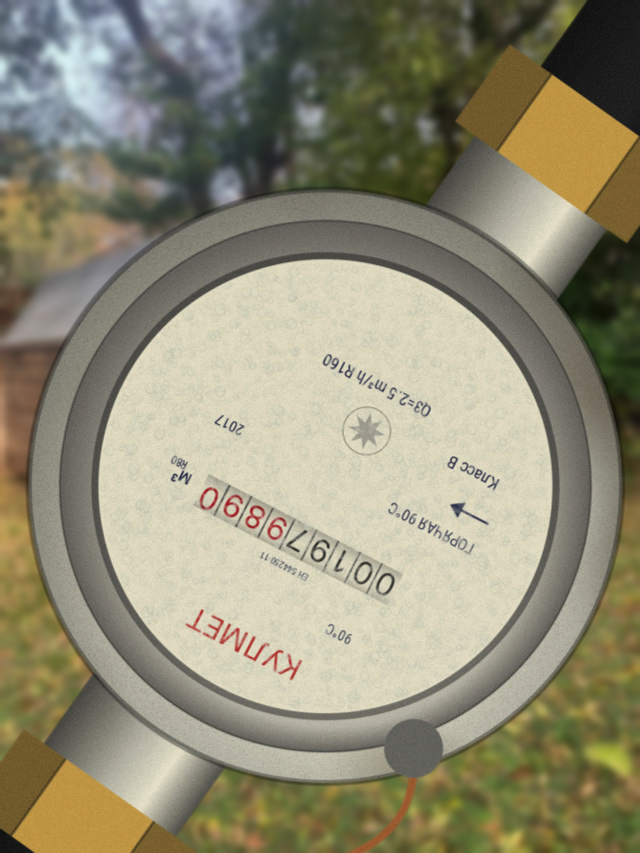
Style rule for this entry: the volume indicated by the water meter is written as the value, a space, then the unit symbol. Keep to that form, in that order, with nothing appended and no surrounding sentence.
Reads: 197.9890 m³
